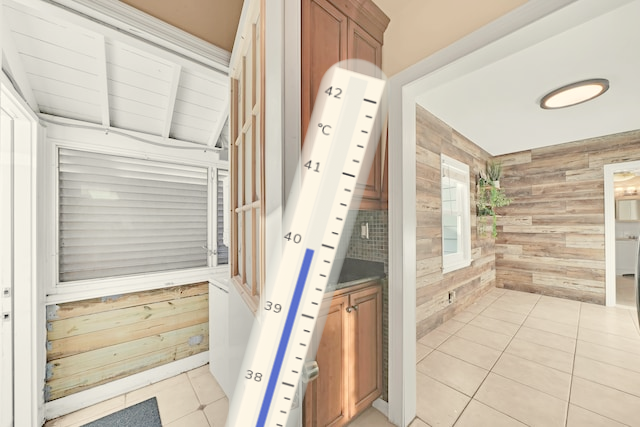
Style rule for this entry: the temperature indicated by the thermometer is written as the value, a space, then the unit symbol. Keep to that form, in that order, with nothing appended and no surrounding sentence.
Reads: 39.9 °C
